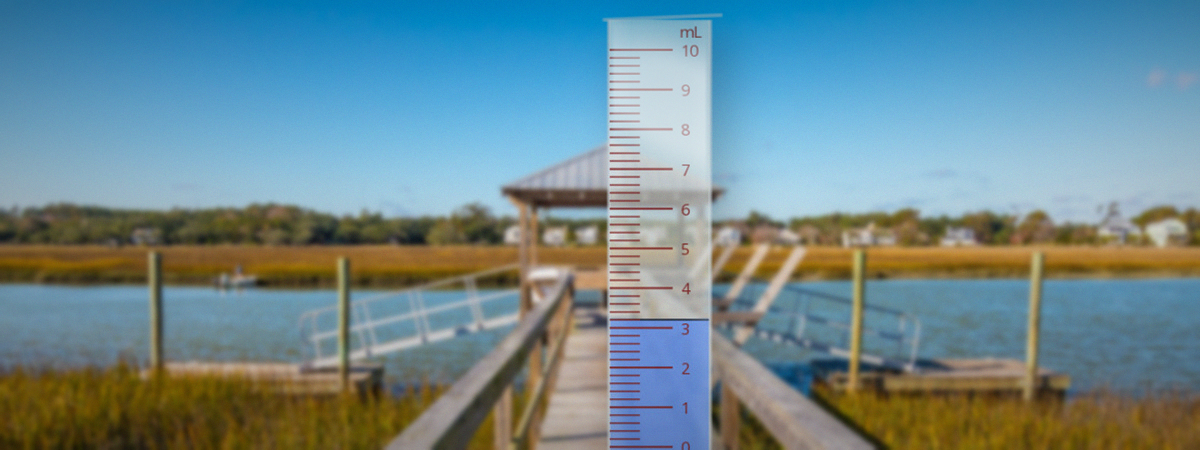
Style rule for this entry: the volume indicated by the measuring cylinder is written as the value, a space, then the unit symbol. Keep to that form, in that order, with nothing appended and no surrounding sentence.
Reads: 3.2 mL
